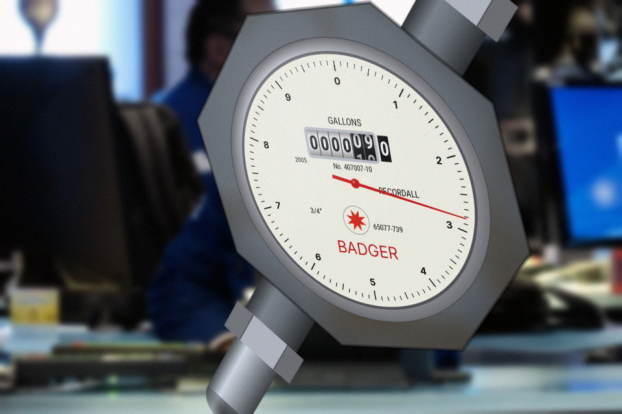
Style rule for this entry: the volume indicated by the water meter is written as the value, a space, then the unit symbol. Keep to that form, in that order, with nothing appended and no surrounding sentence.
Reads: 92.8 gal
